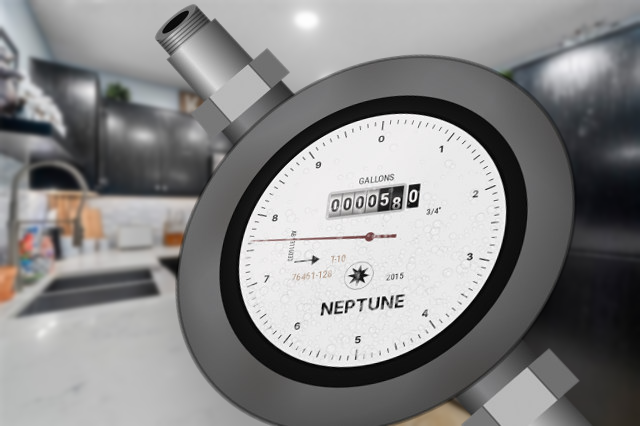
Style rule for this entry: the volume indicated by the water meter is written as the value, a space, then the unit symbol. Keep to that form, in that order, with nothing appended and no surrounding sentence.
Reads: 577.6 gal
